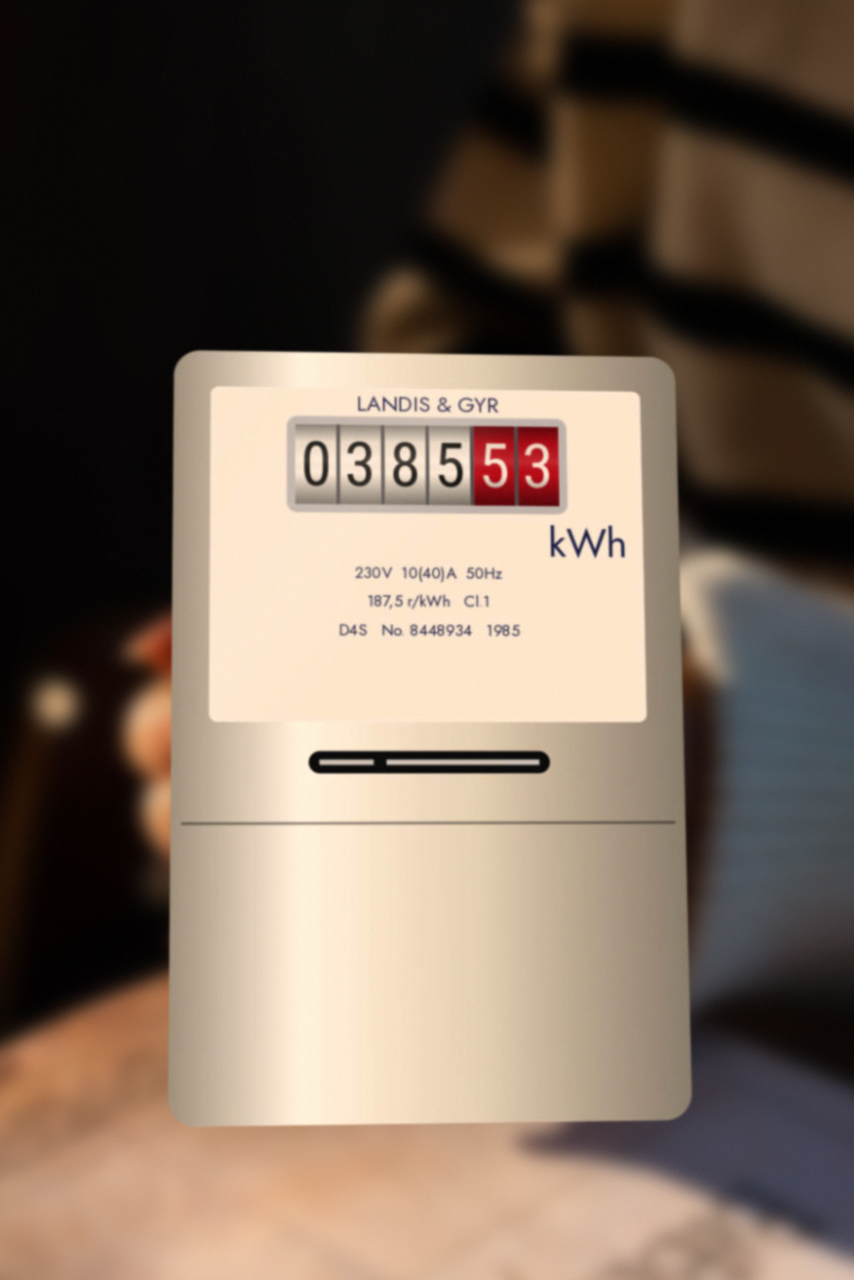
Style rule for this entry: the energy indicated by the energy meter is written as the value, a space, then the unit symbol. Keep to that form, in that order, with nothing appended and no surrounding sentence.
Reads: 385.53 kWh
